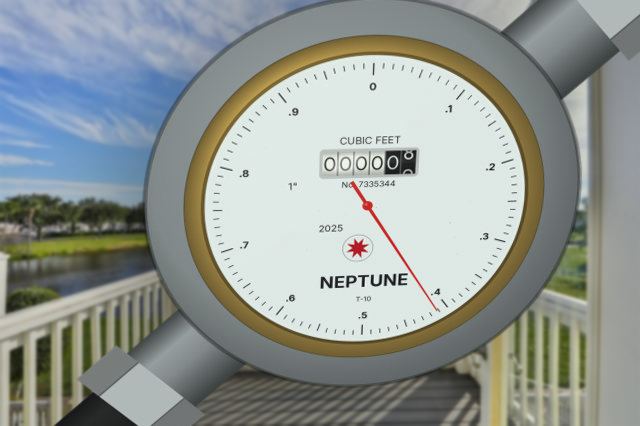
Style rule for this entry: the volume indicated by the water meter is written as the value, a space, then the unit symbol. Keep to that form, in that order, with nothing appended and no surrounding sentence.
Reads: 8.41 ft³
